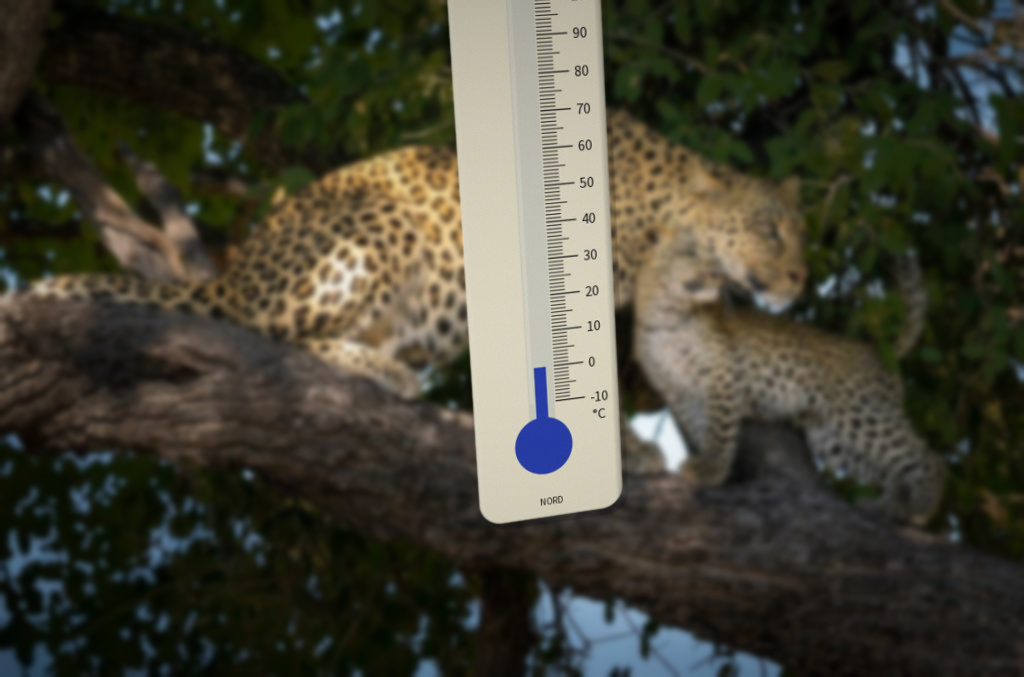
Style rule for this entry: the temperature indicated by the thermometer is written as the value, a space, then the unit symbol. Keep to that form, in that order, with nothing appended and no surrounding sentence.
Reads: 0 °C
